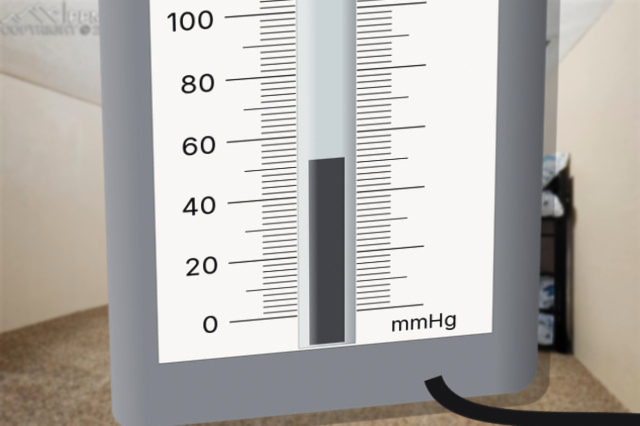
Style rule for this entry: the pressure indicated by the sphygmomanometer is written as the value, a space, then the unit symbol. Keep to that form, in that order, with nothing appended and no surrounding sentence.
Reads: 52 mmHg
